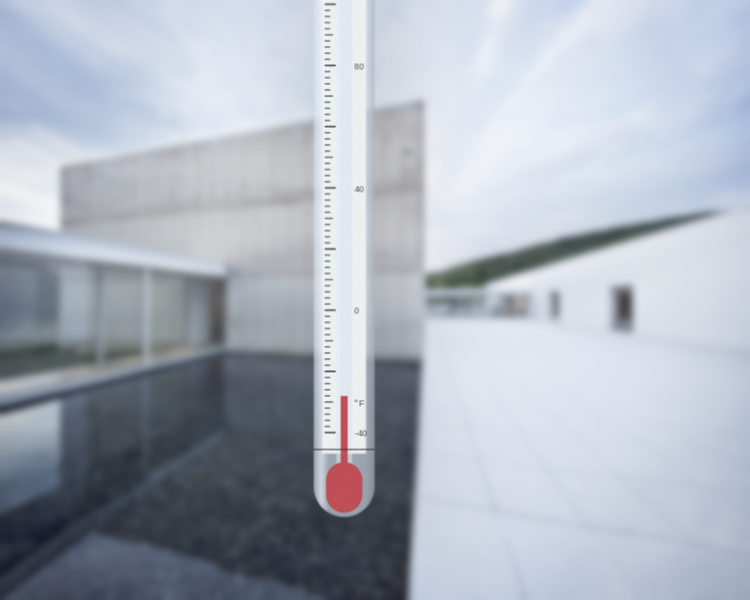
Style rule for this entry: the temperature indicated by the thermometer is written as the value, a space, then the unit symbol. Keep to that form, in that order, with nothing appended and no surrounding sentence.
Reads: -28 °F
